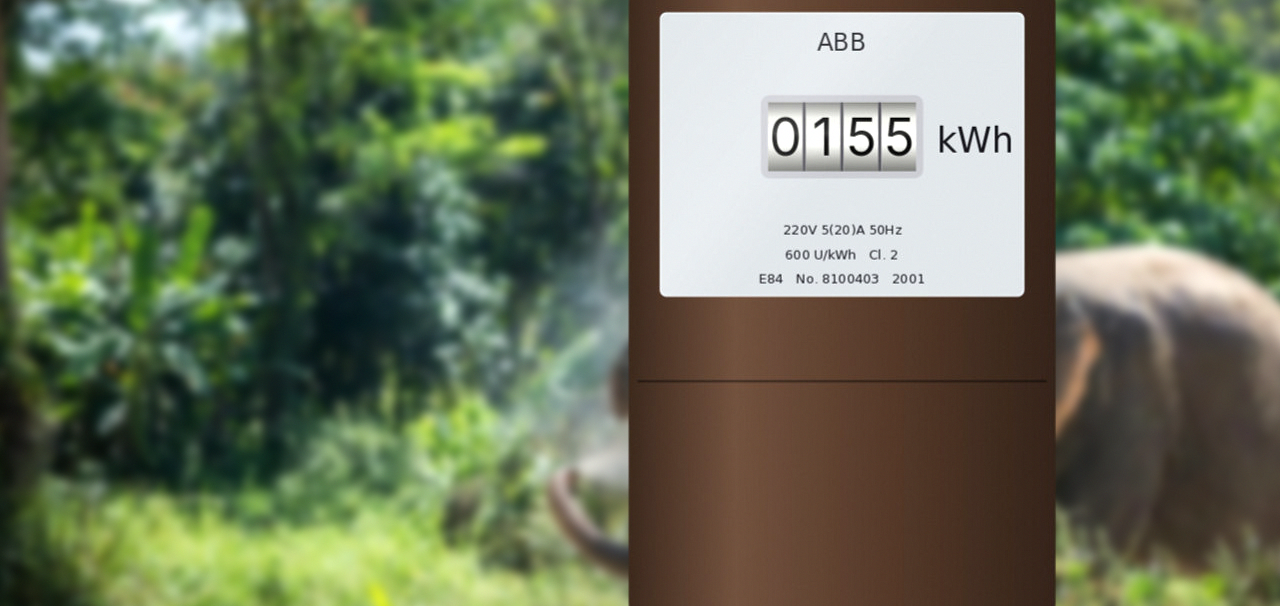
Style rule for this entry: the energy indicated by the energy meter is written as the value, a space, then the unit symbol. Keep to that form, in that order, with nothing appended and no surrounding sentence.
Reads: 155 kWh
